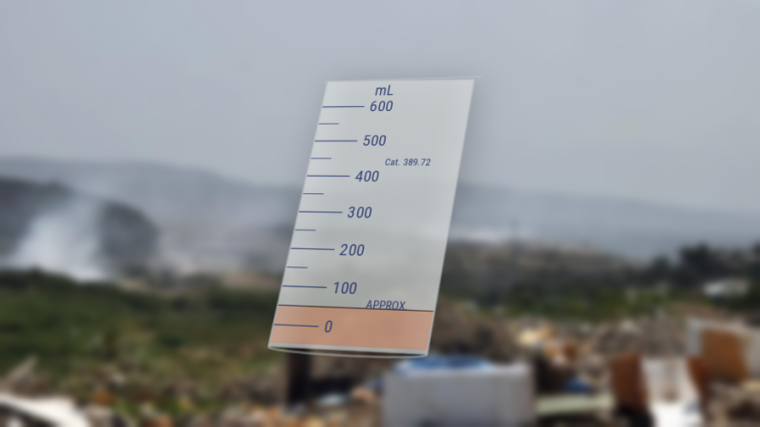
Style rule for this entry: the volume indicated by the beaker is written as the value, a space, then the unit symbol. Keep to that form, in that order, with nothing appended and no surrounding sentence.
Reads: 50 mL
